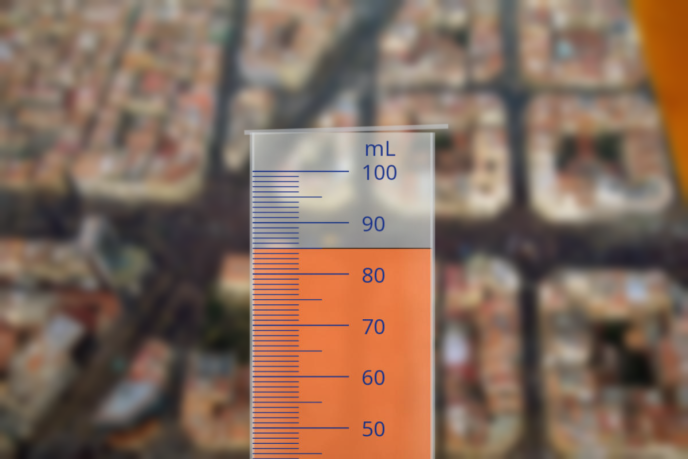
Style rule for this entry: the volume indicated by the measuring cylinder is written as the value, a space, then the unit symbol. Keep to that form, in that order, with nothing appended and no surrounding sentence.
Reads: 85 mL
